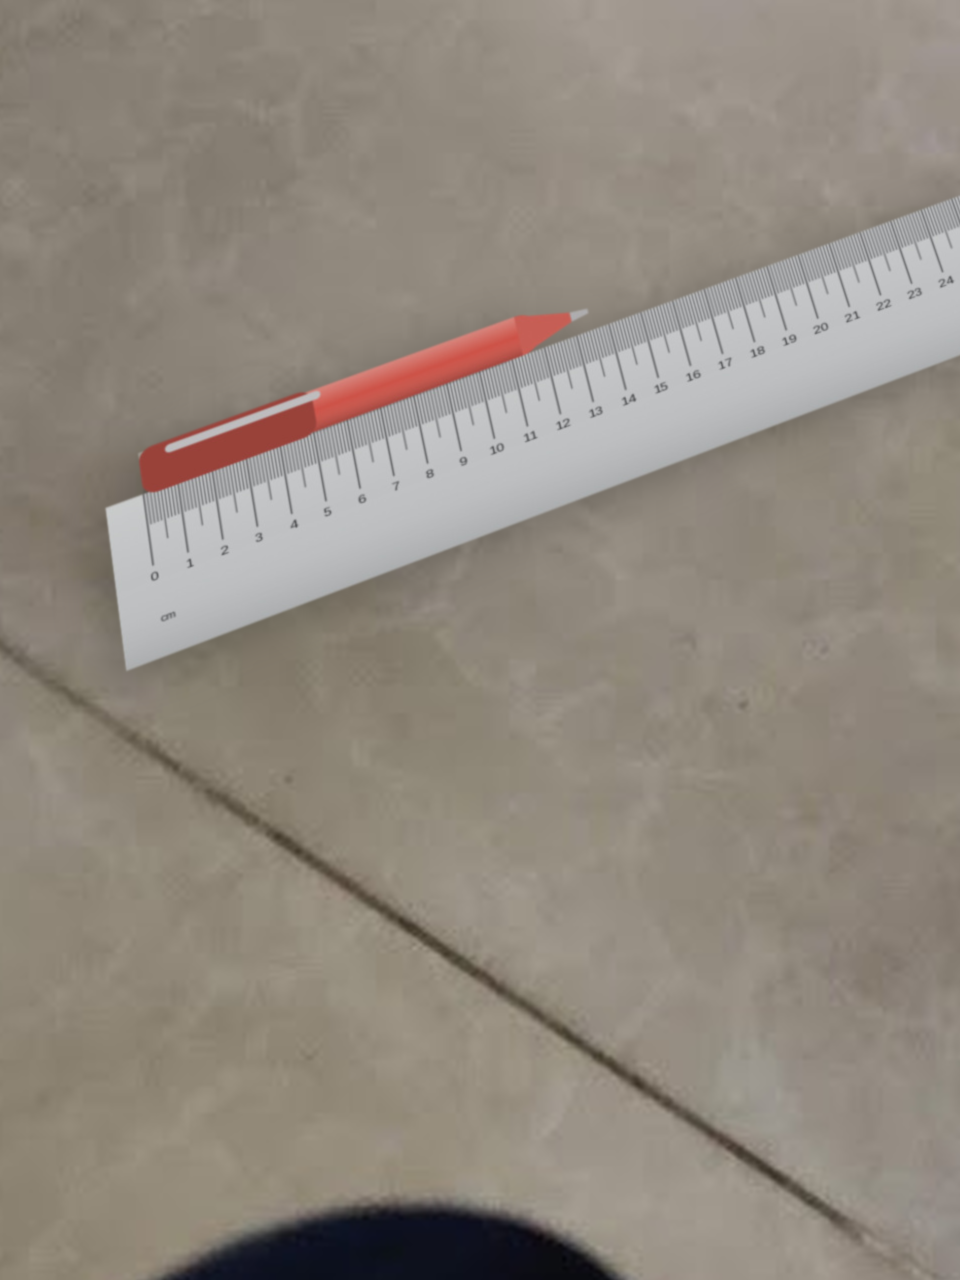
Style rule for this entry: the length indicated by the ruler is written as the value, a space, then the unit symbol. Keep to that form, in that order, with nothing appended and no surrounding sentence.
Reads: 13.5 cm
